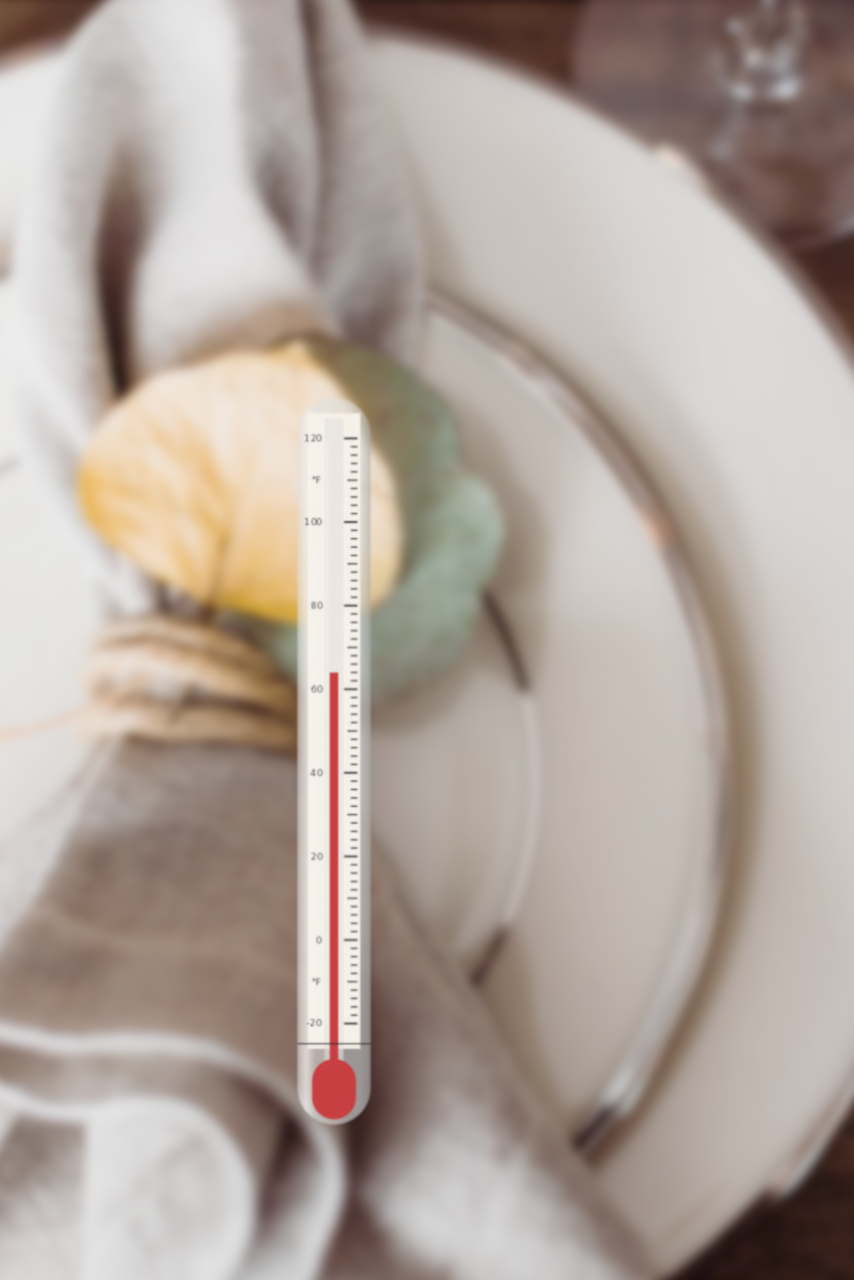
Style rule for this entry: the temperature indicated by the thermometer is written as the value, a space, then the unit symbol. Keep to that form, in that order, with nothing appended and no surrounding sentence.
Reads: 64 °F
